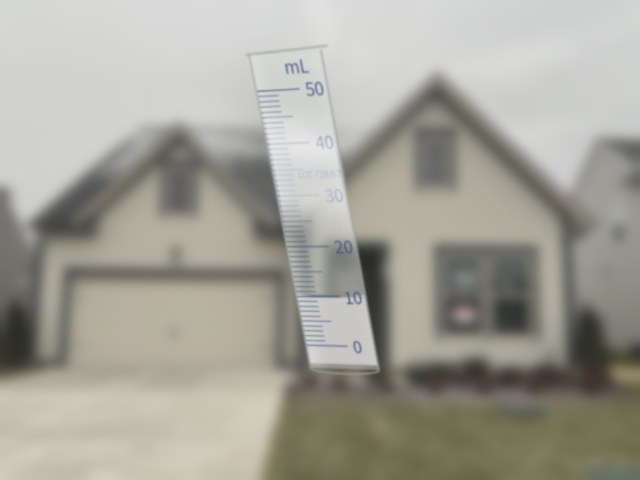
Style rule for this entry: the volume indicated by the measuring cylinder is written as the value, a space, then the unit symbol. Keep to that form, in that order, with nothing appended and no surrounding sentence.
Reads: 10 mL
